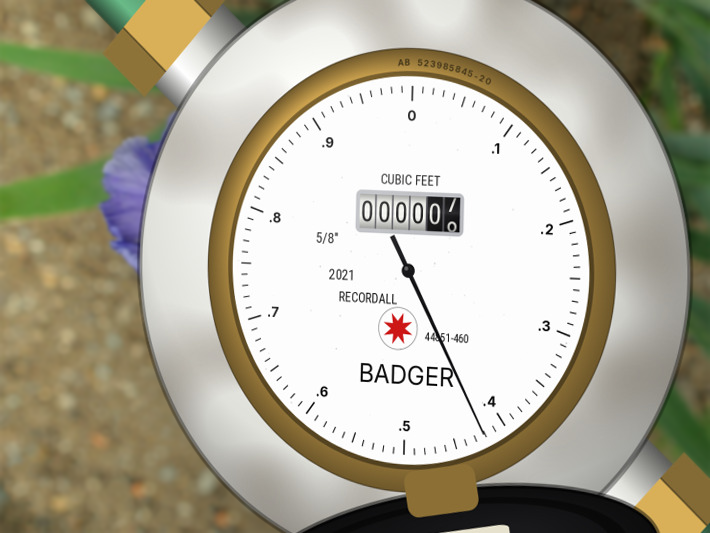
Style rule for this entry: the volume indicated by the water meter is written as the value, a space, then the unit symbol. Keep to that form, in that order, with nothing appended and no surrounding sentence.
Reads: 7.42 ft³
